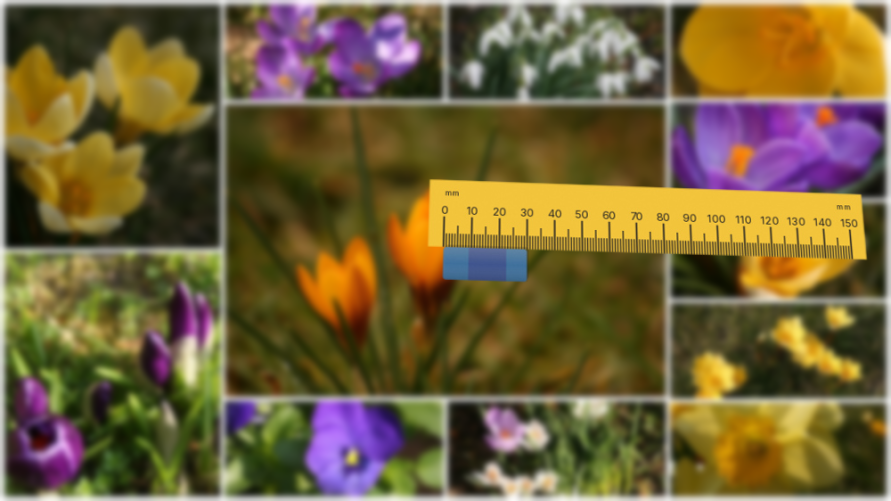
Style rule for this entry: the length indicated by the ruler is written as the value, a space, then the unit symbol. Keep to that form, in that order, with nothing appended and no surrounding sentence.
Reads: 30 mm
